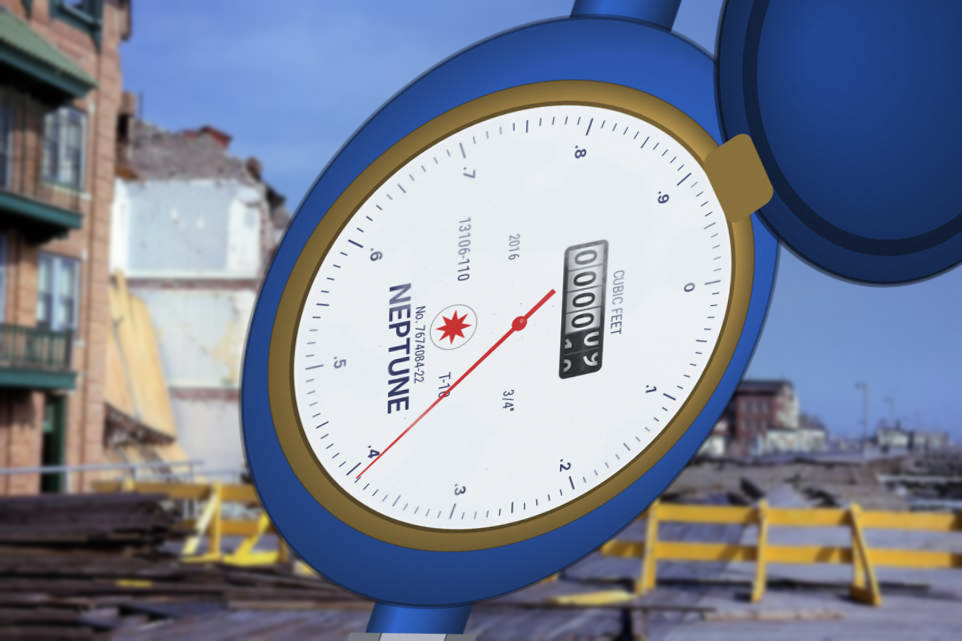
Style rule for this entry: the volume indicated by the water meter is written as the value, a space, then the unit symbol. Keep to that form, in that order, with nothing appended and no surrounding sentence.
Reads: 9.39 ft³
